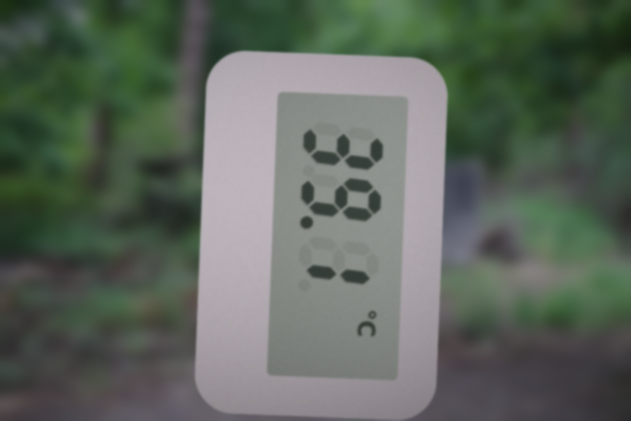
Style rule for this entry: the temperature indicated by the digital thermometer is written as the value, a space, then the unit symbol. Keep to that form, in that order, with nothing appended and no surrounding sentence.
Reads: 39.1 °C
